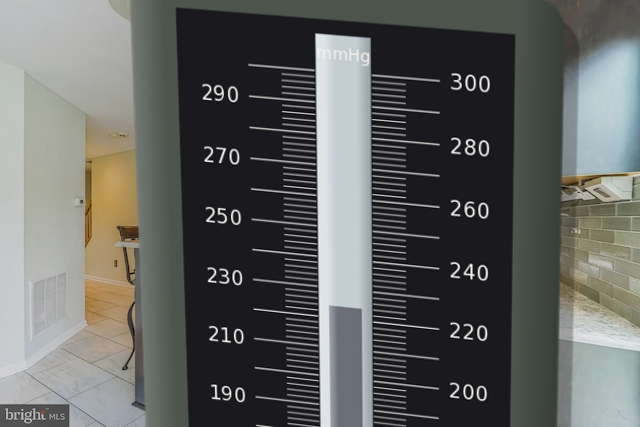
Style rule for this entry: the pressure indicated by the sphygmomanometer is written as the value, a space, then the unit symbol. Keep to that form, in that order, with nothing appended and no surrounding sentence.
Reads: 224 mmHg
